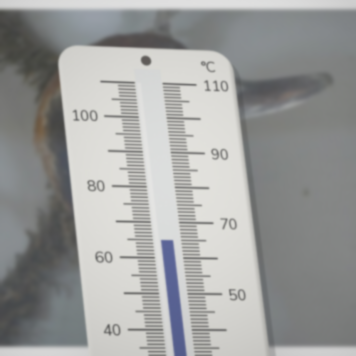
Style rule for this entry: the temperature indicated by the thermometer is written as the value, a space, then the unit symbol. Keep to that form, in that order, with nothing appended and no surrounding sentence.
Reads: 65 °C
